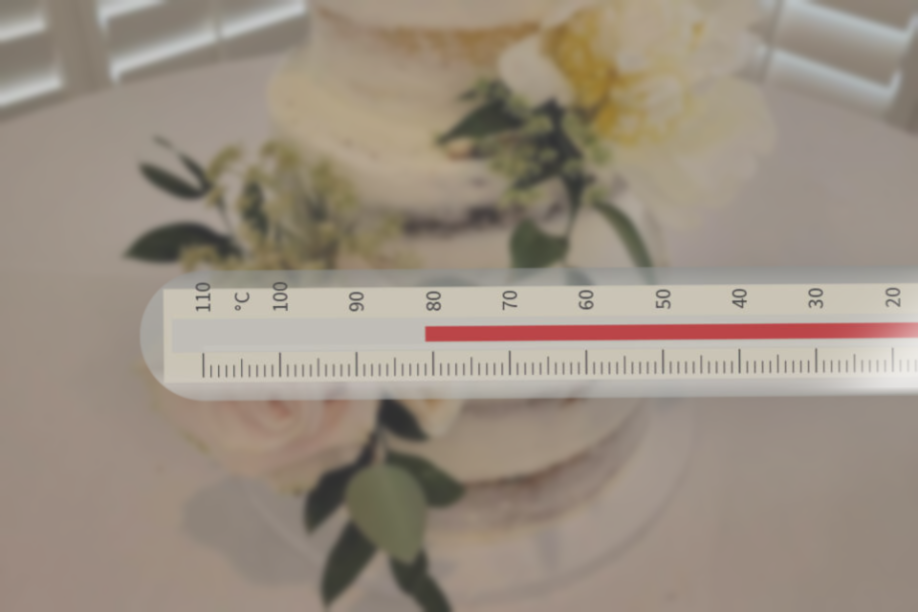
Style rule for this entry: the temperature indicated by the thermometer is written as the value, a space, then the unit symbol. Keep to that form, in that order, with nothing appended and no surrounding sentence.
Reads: 81 °C
